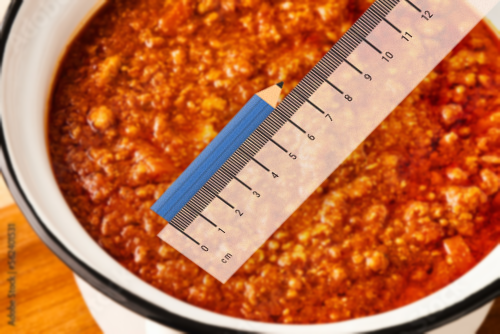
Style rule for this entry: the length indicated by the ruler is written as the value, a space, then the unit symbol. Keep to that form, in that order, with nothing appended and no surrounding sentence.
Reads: 7 cm
